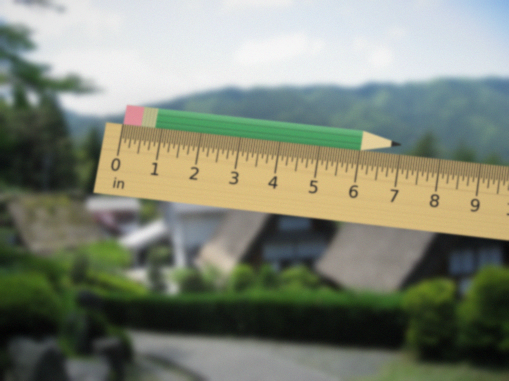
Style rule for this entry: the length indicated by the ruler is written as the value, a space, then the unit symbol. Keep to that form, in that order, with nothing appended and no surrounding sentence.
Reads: 7 in
